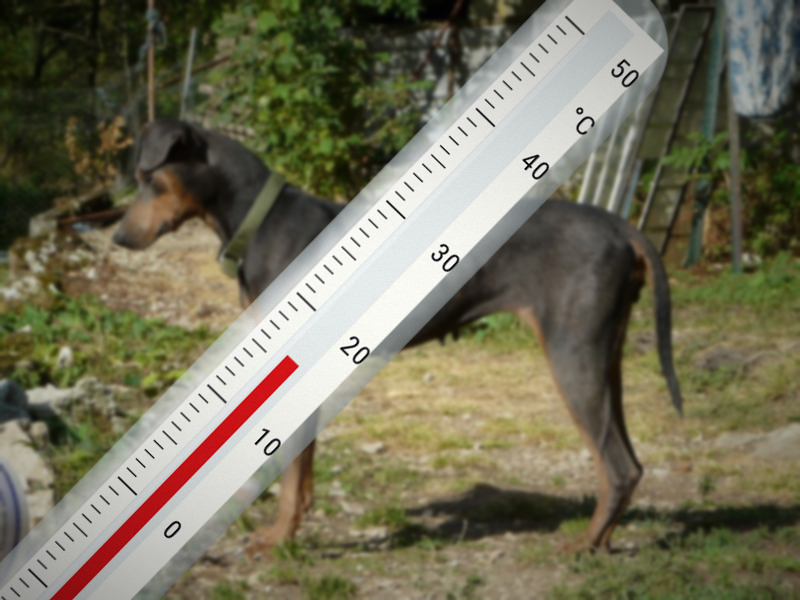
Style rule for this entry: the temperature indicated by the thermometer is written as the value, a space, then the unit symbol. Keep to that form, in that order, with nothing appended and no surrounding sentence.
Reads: 16 °C
